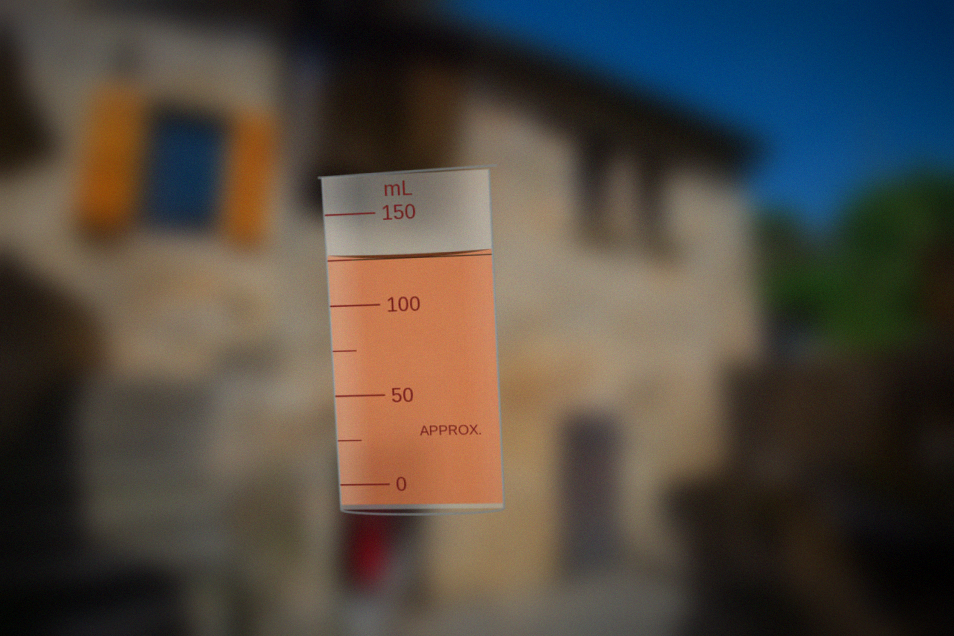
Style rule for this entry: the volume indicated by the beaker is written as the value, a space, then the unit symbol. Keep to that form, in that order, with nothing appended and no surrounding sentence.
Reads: 125 mL
